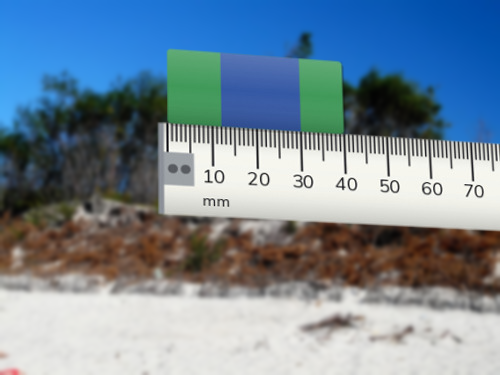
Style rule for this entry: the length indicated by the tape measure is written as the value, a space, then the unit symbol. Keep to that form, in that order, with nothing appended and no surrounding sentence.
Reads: 40 mm
